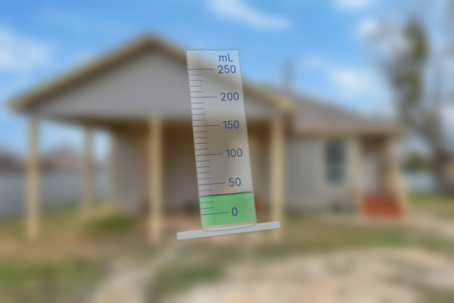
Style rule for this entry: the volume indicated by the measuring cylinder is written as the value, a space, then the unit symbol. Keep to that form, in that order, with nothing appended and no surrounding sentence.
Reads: 30 mL
